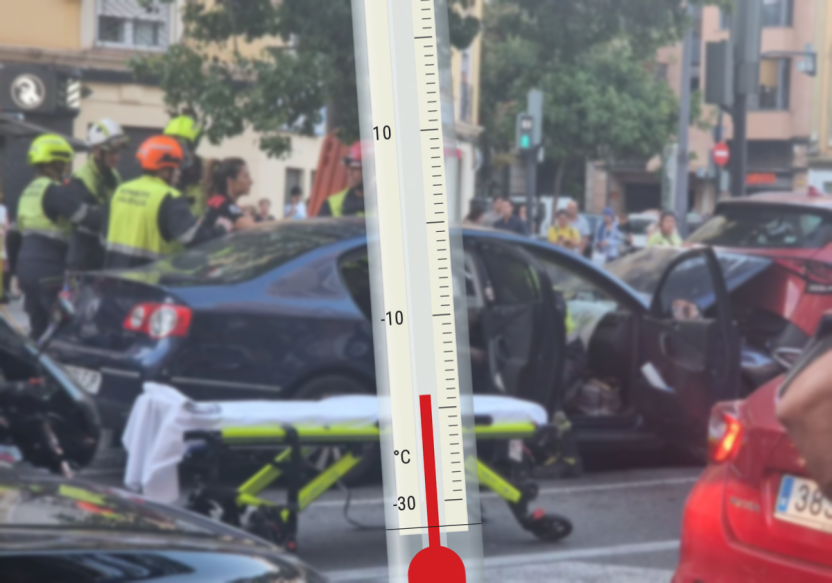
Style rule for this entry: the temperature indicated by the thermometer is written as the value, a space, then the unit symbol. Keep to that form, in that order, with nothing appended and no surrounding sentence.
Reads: -18.5 °C
